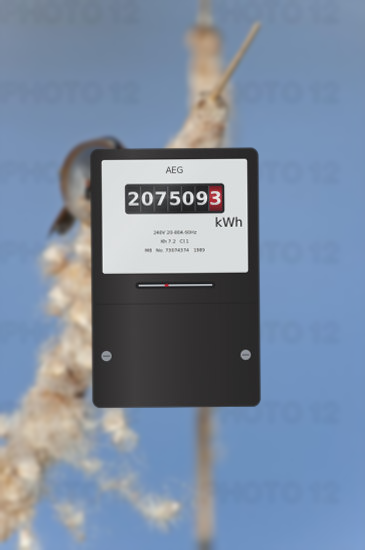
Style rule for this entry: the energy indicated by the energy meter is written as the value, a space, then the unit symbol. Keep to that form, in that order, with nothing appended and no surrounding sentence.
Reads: 207509.3 kWh
